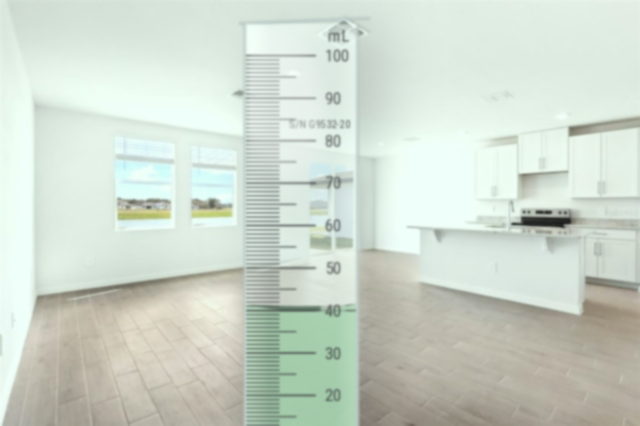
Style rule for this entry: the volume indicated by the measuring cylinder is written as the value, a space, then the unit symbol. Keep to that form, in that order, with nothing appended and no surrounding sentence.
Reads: 40 mL
